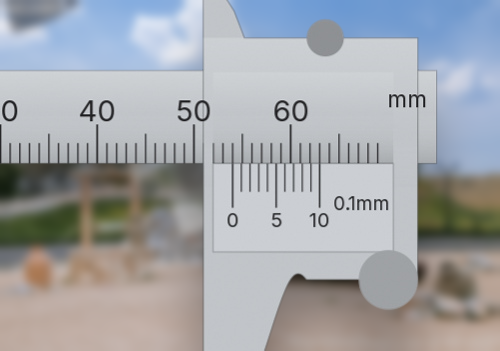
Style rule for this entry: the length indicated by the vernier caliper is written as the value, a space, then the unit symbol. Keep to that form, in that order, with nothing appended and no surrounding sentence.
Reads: 54.0 mm
